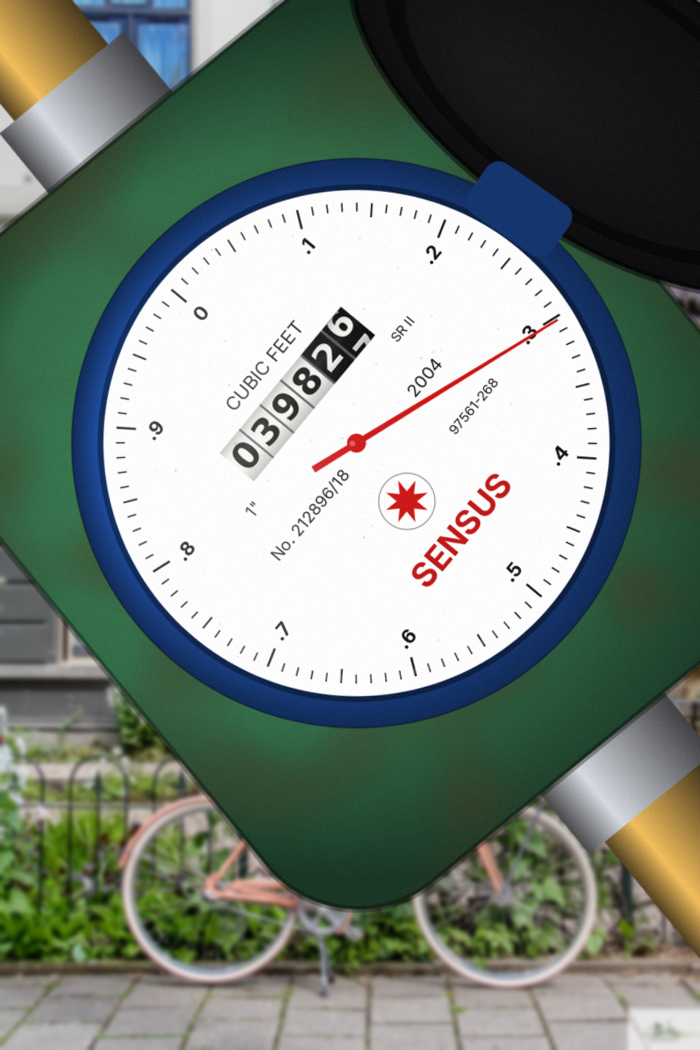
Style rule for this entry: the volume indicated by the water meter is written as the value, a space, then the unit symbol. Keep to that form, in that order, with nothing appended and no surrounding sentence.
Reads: 39826.30 ft³
